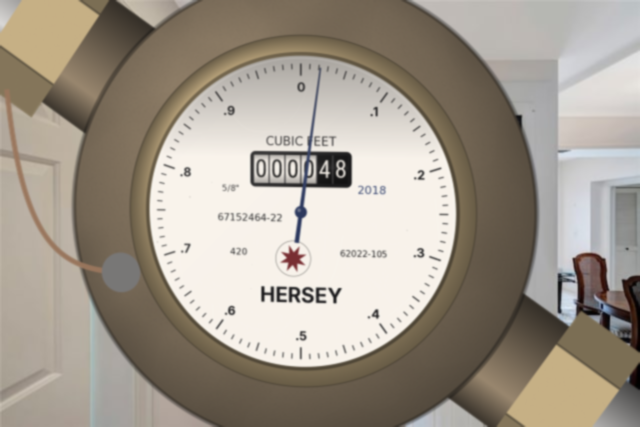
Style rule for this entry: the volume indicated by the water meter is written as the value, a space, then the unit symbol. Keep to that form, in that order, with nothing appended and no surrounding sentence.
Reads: 48.02 ft³
